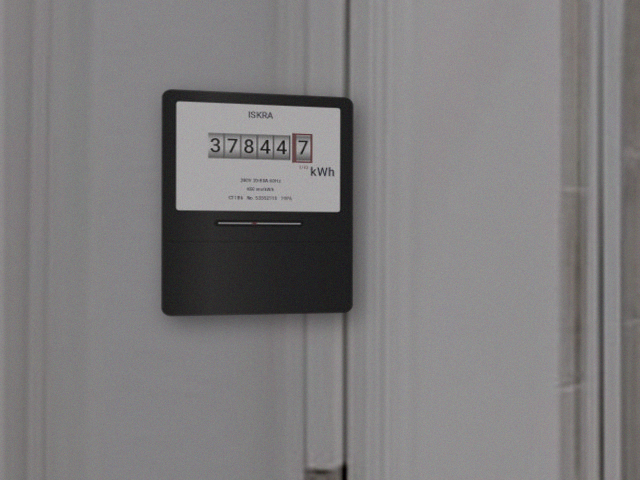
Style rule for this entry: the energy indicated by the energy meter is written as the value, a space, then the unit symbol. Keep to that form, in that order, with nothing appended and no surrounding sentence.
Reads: 37844.7 kWh
